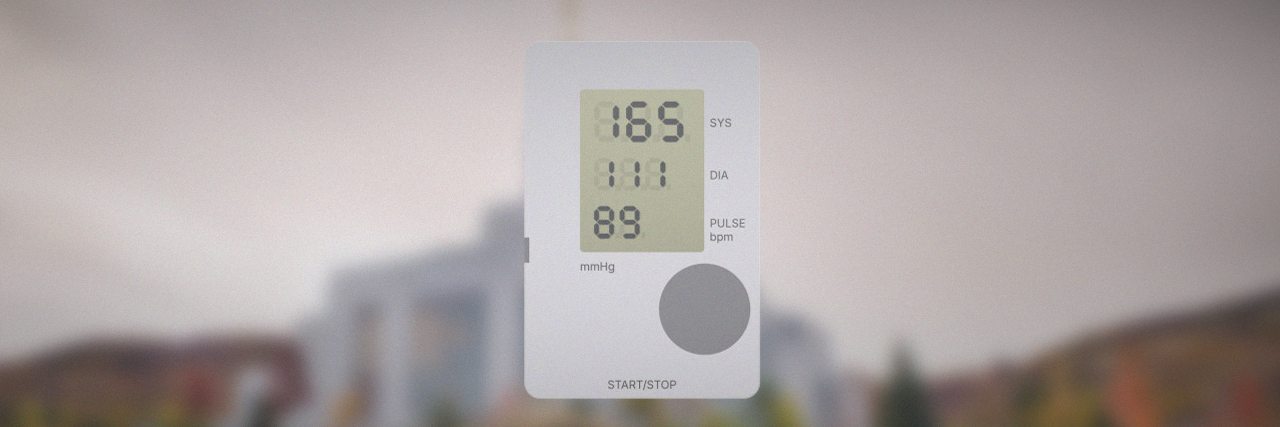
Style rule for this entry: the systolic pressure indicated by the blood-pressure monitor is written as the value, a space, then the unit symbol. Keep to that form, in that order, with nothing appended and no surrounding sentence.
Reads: 165 mmHg
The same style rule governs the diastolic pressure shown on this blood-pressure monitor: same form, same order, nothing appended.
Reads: 111 mmHg
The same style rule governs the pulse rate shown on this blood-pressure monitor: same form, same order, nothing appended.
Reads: 89 bpm
